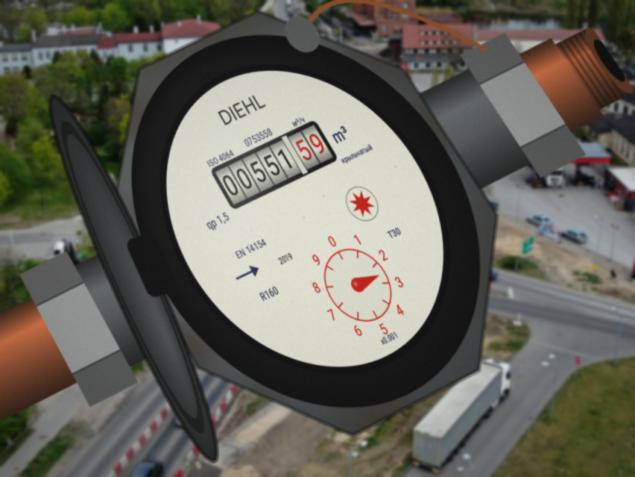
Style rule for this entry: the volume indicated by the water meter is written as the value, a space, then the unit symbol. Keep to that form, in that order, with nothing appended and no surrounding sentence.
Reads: 551.592 m³
